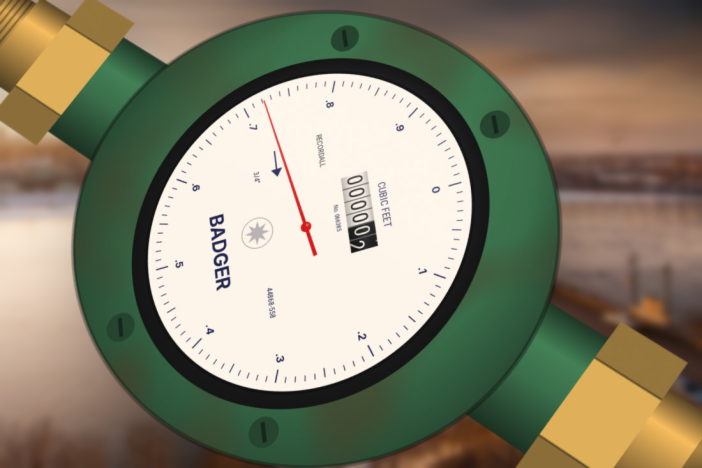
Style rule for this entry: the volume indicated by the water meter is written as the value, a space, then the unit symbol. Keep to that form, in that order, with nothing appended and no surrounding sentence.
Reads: 1.72 ft³
